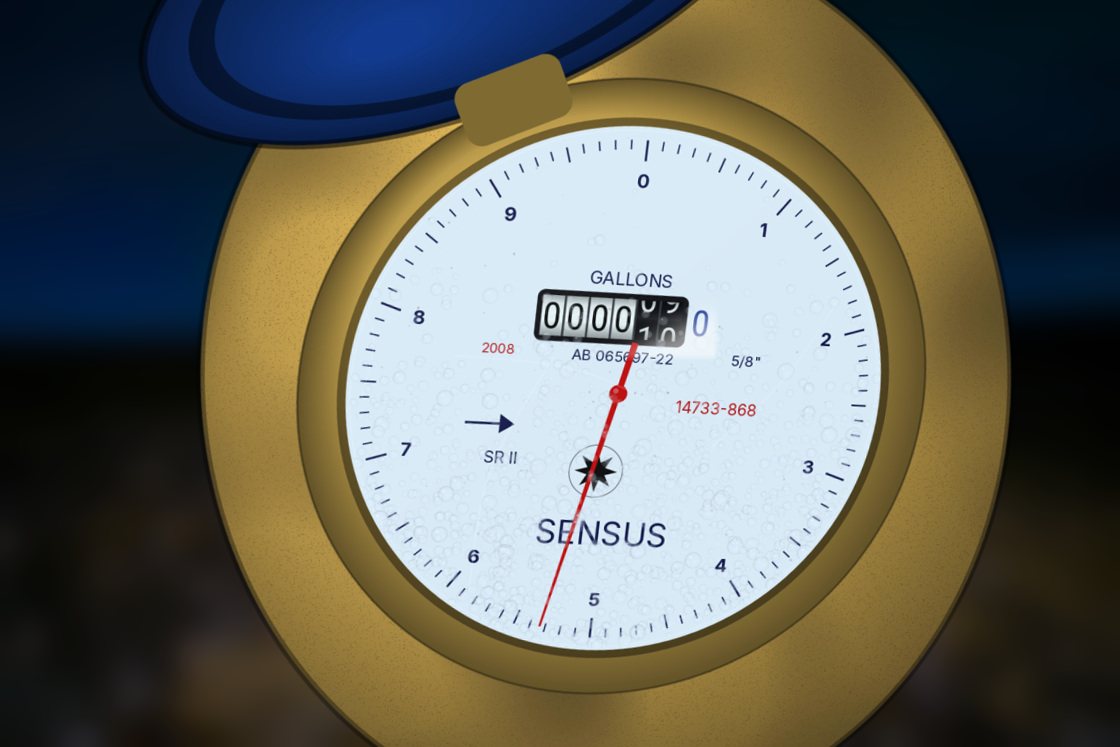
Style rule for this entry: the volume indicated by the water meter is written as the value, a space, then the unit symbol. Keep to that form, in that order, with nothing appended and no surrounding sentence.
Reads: 95.3 gal
